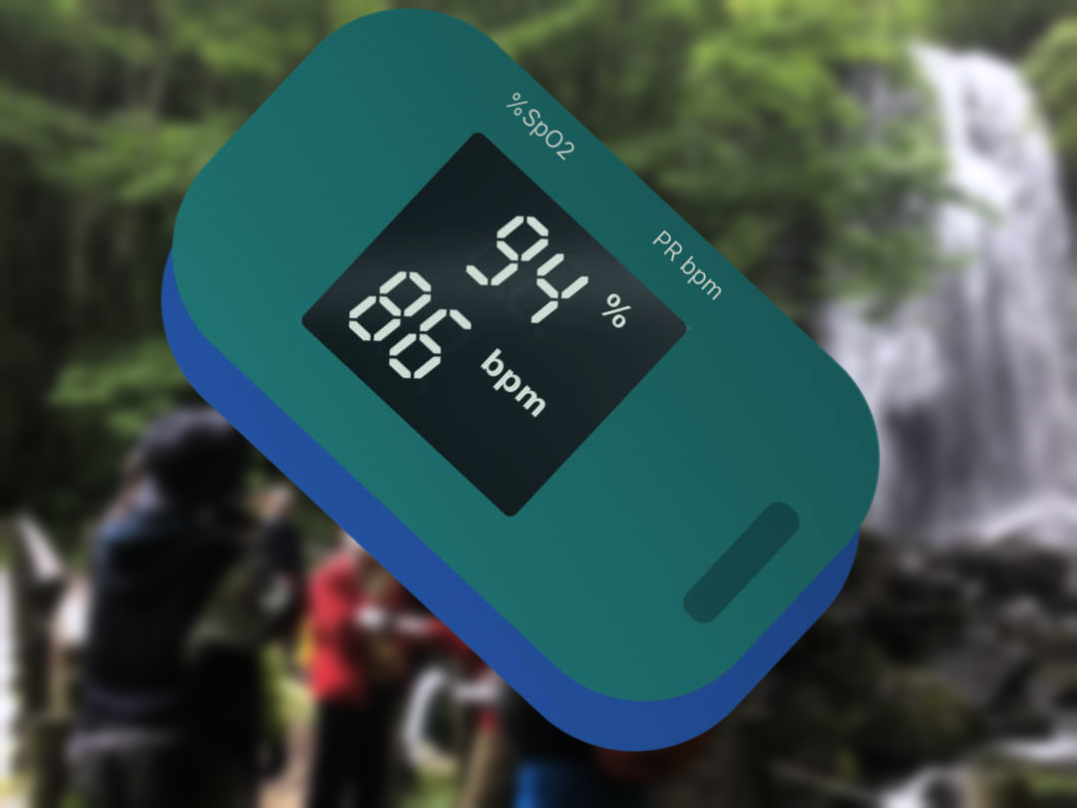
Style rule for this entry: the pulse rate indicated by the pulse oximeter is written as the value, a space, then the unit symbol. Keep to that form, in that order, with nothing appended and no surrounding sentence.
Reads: 86 bpm
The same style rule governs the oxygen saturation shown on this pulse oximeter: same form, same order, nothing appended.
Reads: 94 %
